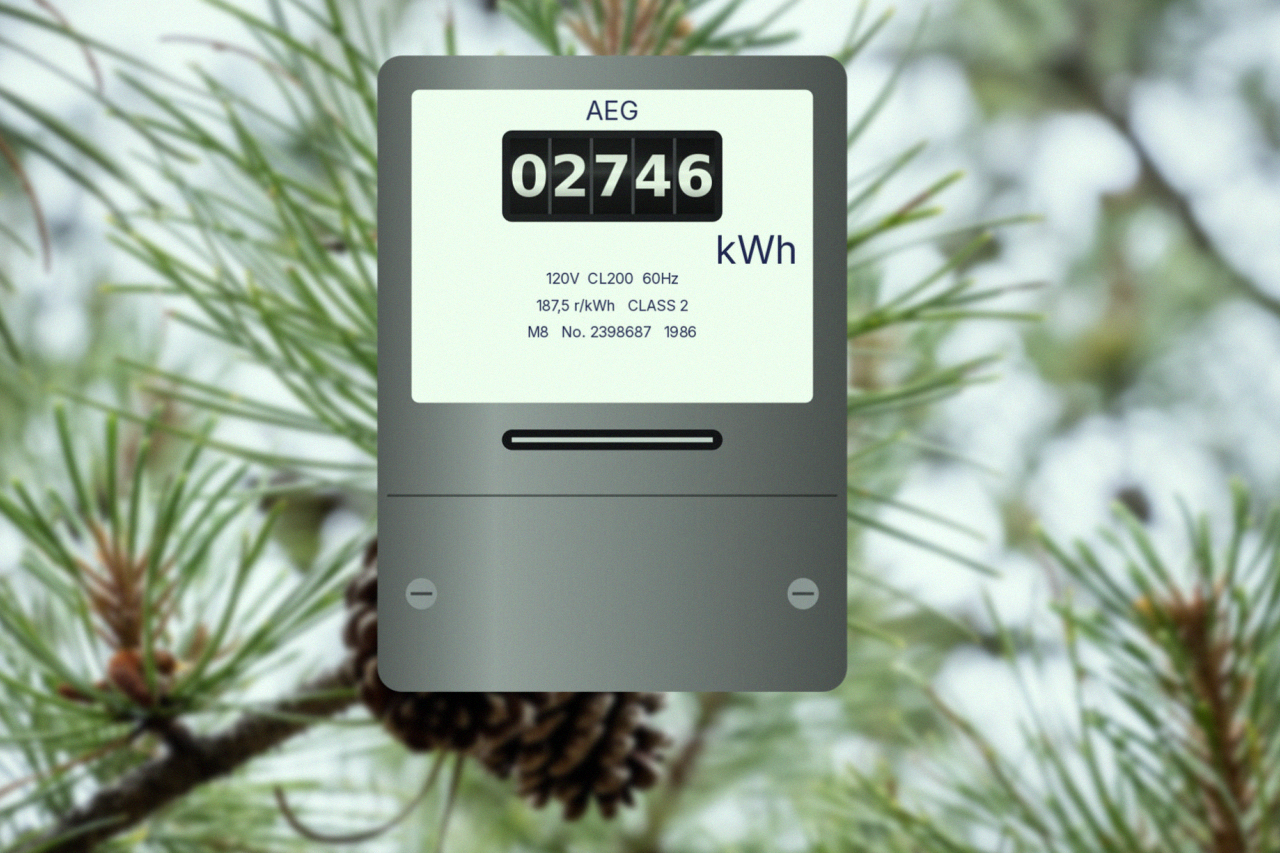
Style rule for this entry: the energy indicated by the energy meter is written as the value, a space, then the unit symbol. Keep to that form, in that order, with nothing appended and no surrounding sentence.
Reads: 2746 kWh
